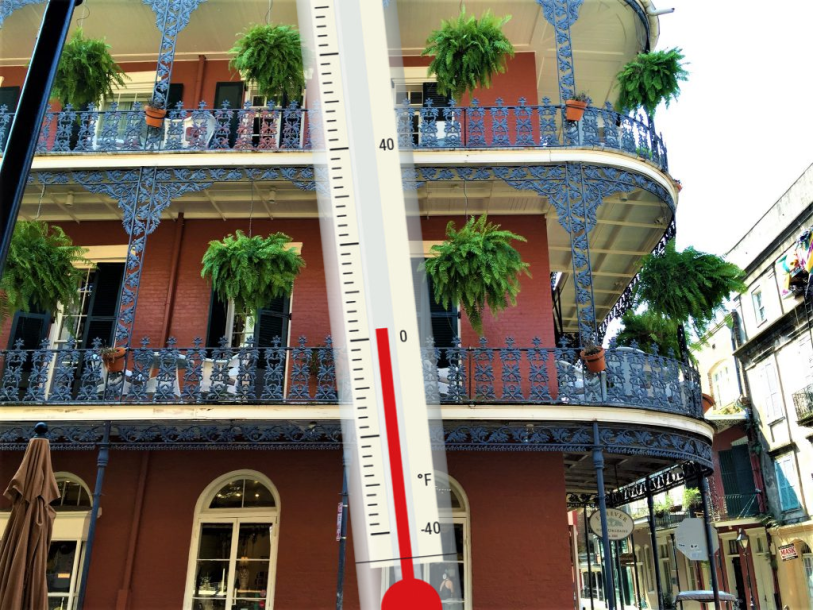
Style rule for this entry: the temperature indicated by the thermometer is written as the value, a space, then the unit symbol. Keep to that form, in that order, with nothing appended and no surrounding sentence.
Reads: 2 °F
